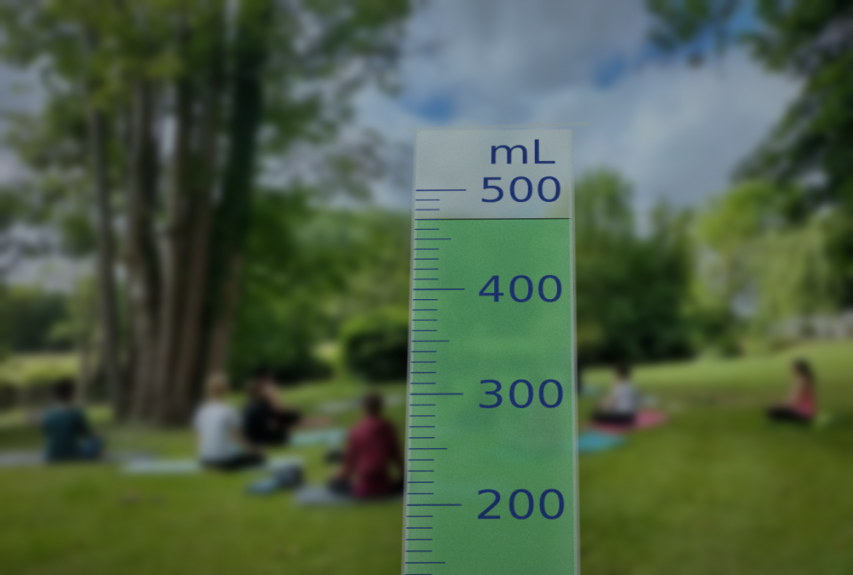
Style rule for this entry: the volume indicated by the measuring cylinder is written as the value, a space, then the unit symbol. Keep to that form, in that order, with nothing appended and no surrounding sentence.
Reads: 470 mL
